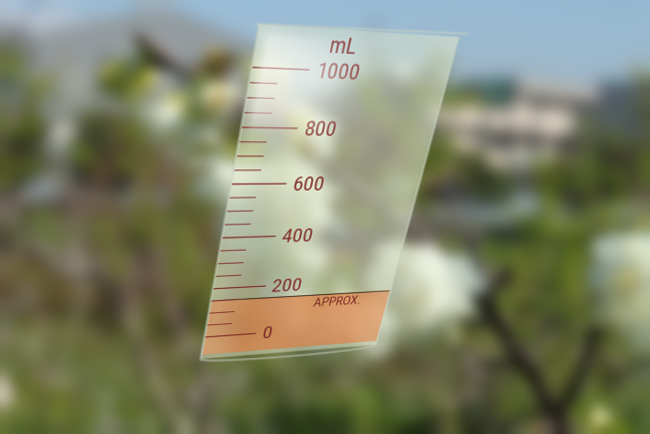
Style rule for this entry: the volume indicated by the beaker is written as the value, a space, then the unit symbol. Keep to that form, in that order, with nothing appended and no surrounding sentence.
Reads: 150 mL
